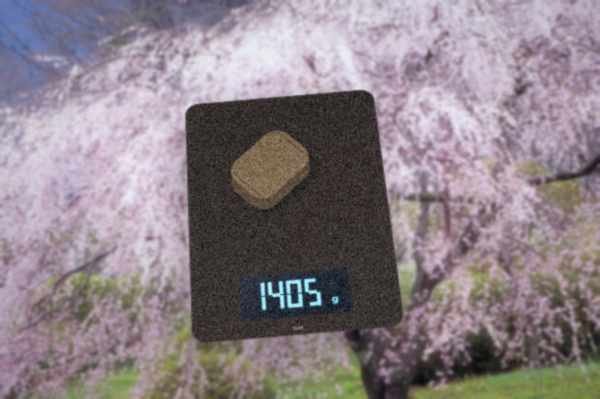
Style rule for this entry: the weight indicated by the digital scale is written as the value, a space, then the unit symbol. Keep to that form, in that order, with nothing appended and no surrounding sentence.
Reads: 1405 g
